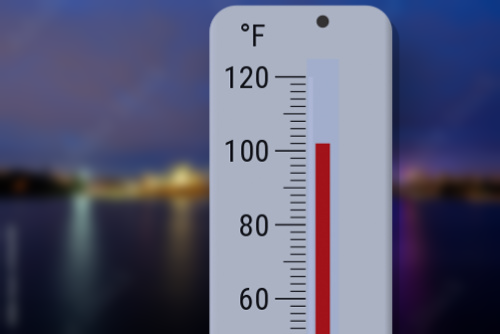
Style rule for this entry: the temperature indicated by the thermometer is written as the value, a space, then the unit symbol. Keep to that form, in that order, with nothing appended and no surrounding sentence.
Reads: 102 °F
